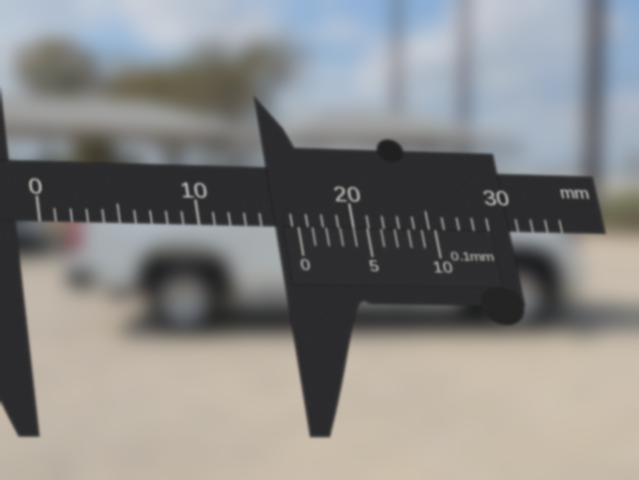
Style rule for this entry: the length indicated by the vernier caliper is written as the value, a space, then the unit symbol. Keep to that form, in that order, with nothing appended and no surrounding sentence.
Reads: 16.4 mm
